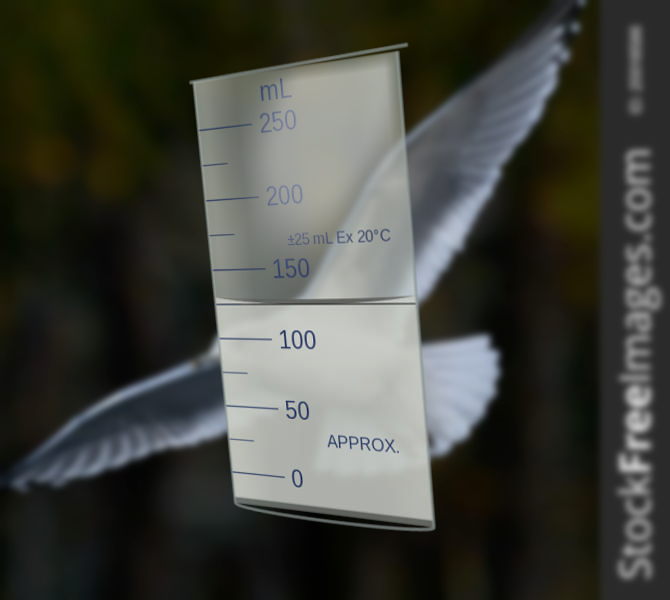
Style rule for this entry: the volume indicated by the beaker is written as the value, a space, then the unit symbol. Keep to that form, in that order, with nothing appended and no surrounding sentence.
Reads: 125 mL
